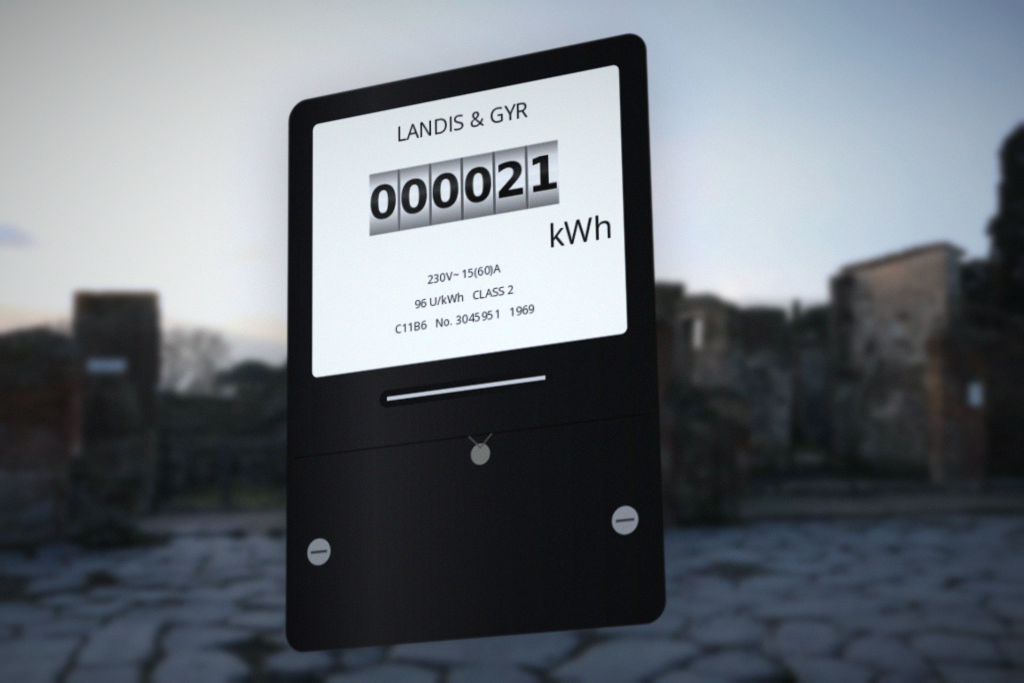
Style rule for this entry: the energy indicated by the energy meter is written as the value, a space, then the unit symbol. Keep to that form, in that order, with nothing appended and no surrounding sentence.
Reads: 21 kWh
